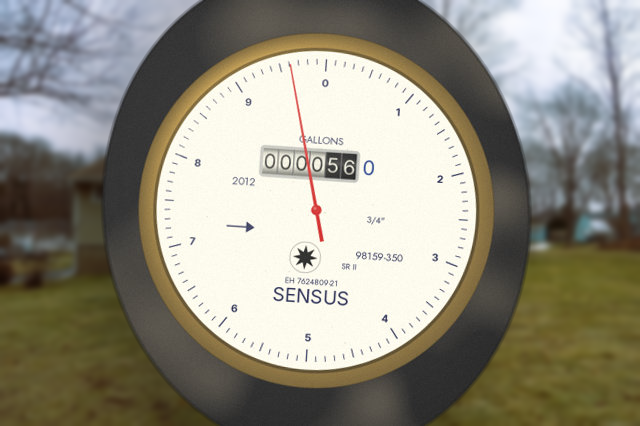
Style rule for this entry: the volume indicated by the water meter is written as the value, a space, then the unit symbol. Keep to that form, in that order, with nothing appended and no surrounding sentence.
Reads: 559.6 gal
